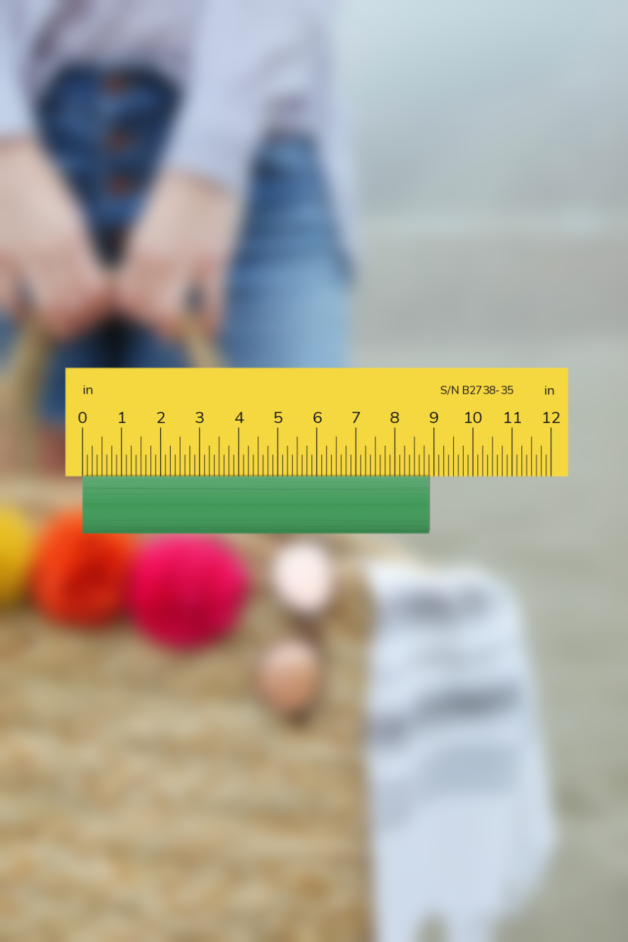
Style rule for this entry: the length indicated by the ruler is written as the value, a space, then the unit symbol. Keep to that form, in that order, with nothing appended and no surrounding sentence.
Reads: 8.875 in
